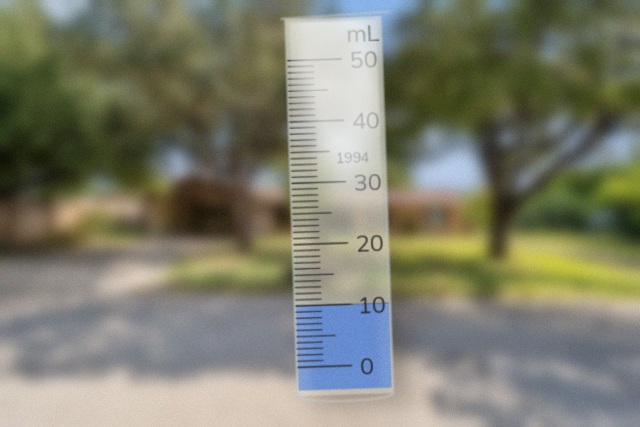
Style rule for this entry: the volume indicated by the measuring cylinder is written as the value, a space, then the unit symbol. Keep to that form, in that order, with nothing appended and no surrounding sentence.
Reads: 10 mL
